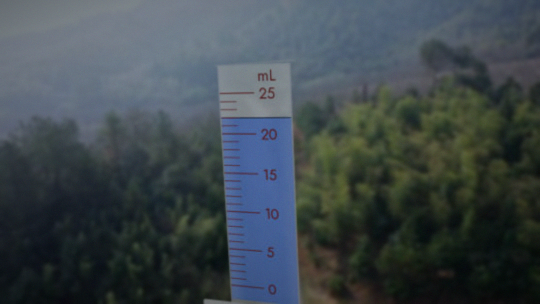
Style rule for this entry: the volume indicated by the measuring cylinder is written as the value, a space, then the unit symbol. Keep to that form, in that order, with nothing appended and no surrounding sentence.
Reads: 22 mL
